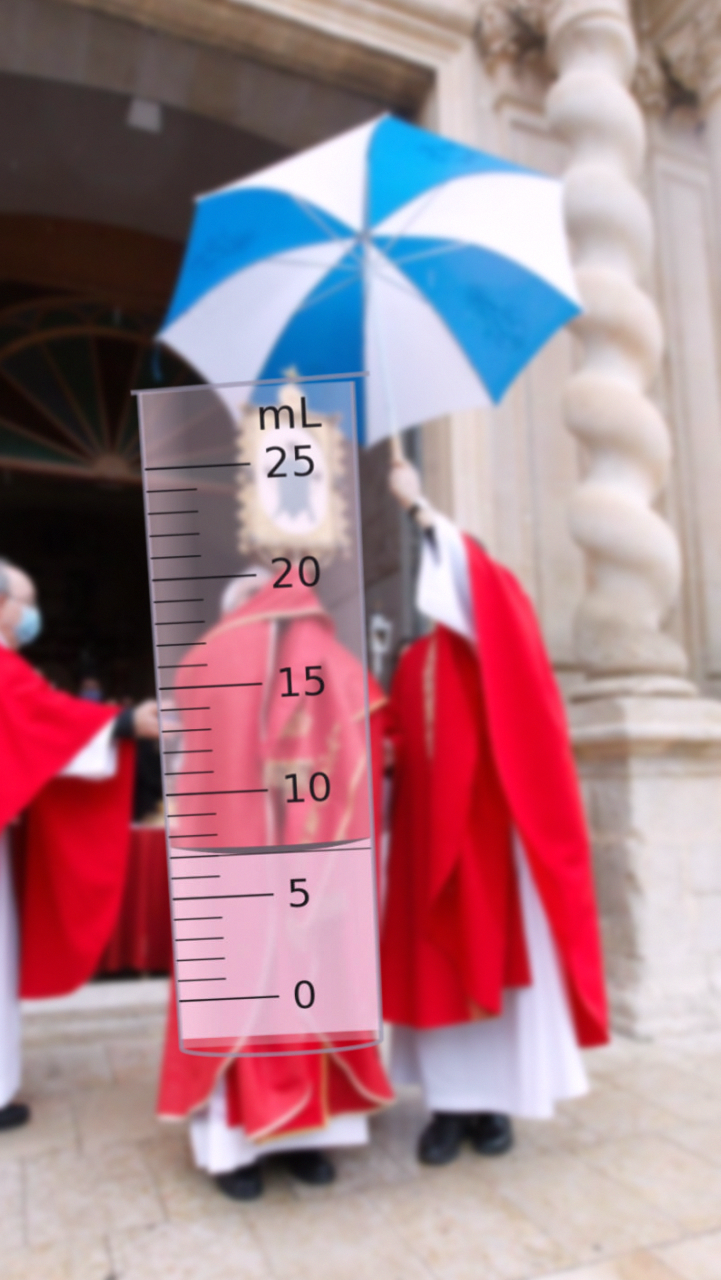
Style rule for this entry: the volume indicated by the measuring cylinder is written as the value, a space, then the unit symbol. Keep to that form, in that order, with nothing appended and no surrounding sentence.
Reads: 7 mL
